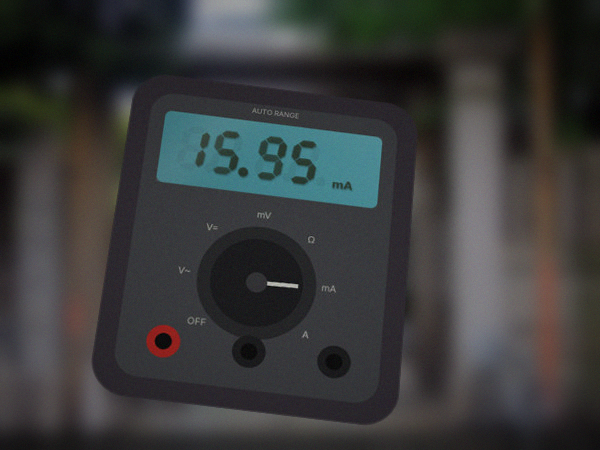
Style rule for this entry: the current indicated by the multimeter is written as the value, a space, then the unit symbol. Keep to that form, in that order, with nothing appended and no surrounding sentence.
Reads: 15.95 mA
